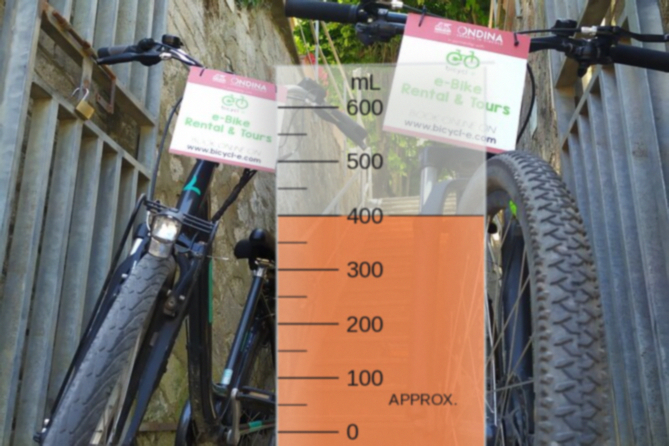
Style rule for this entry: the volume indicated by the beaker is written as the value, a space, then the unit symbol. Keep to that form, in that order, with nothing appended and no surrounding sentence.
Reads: 400 mL
